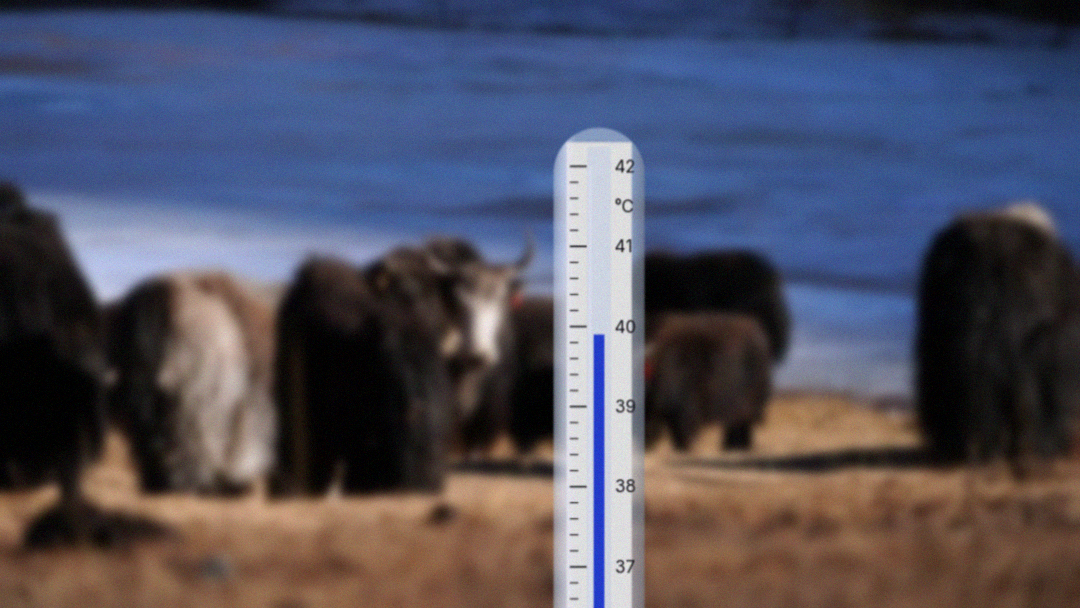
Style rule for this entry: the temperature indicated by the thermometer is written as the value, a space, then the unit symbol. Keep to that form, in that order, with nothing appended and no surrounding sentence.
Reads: 39.9 °C
